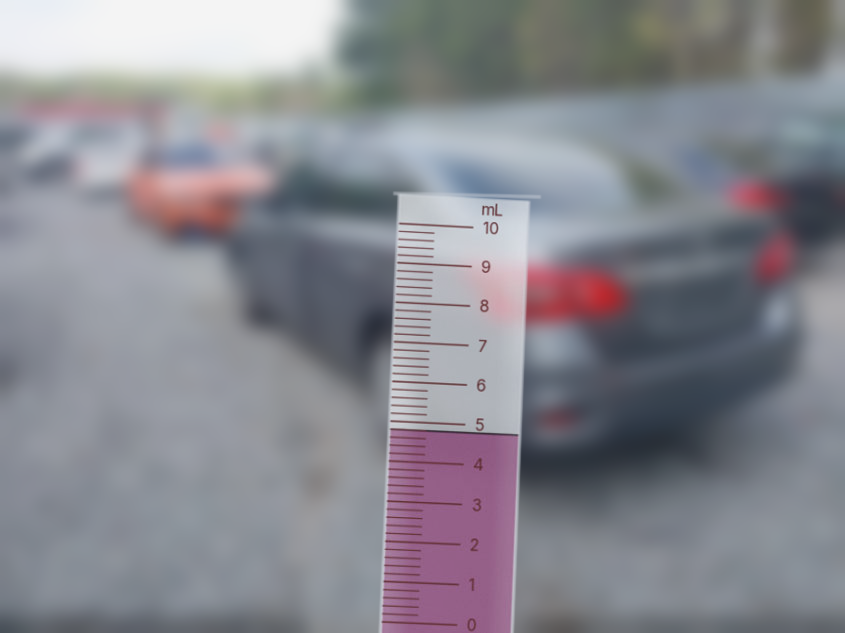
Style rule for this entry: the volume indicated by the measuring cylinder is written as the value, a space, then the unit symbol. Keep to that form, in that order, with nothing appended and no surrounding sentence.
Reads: 4.8 mL
